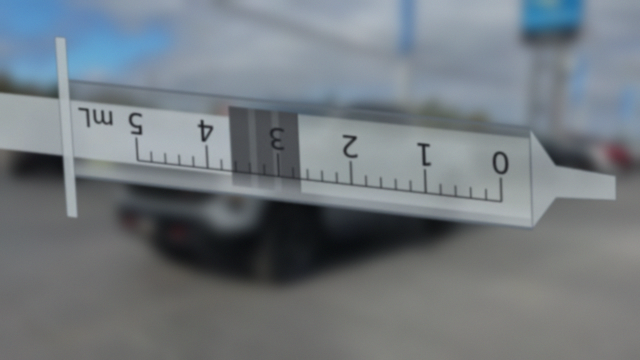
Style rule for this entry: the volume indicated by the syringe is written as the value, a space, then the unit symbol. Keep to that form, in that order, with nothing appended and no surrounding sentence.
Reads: 2.7 mL
